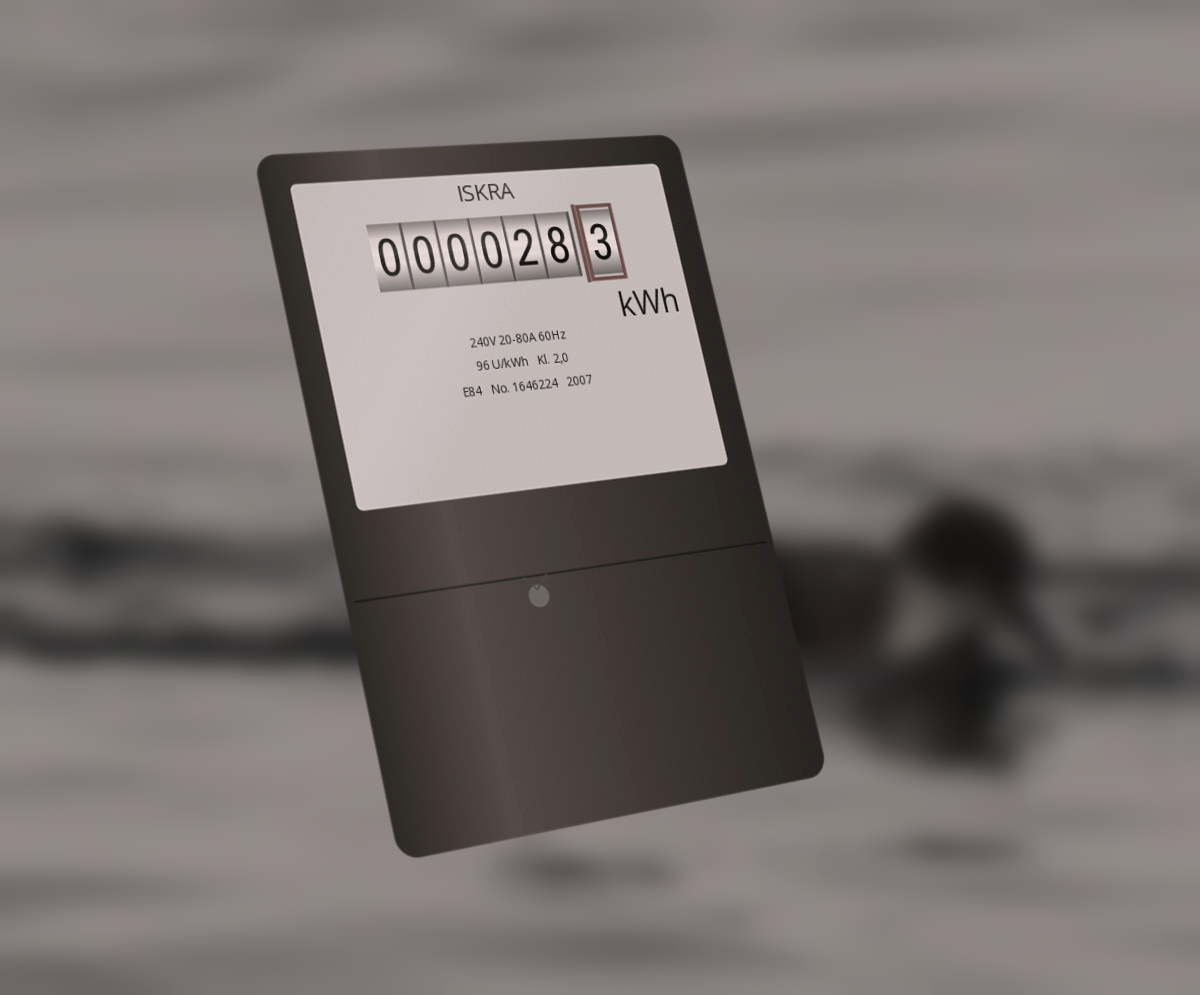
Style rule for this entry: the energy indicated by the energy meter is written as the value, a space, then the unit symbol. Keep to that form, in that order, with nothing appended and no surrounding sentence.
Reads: 28.3 kWh
